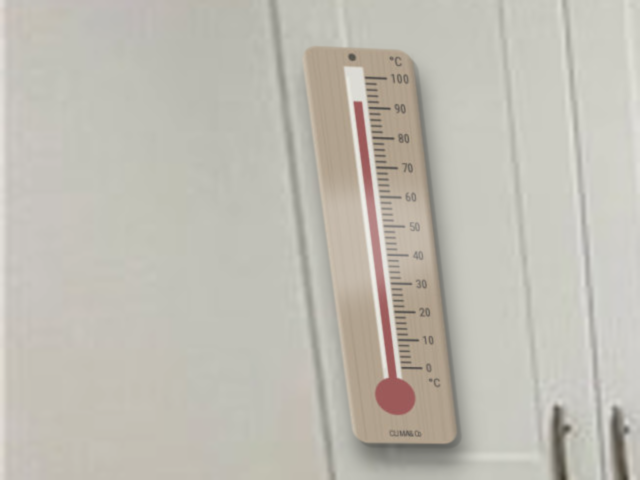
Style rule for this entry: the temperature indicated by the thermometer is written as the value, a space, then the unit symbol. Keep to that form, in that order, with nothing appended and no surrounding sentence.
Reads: 92 °C
